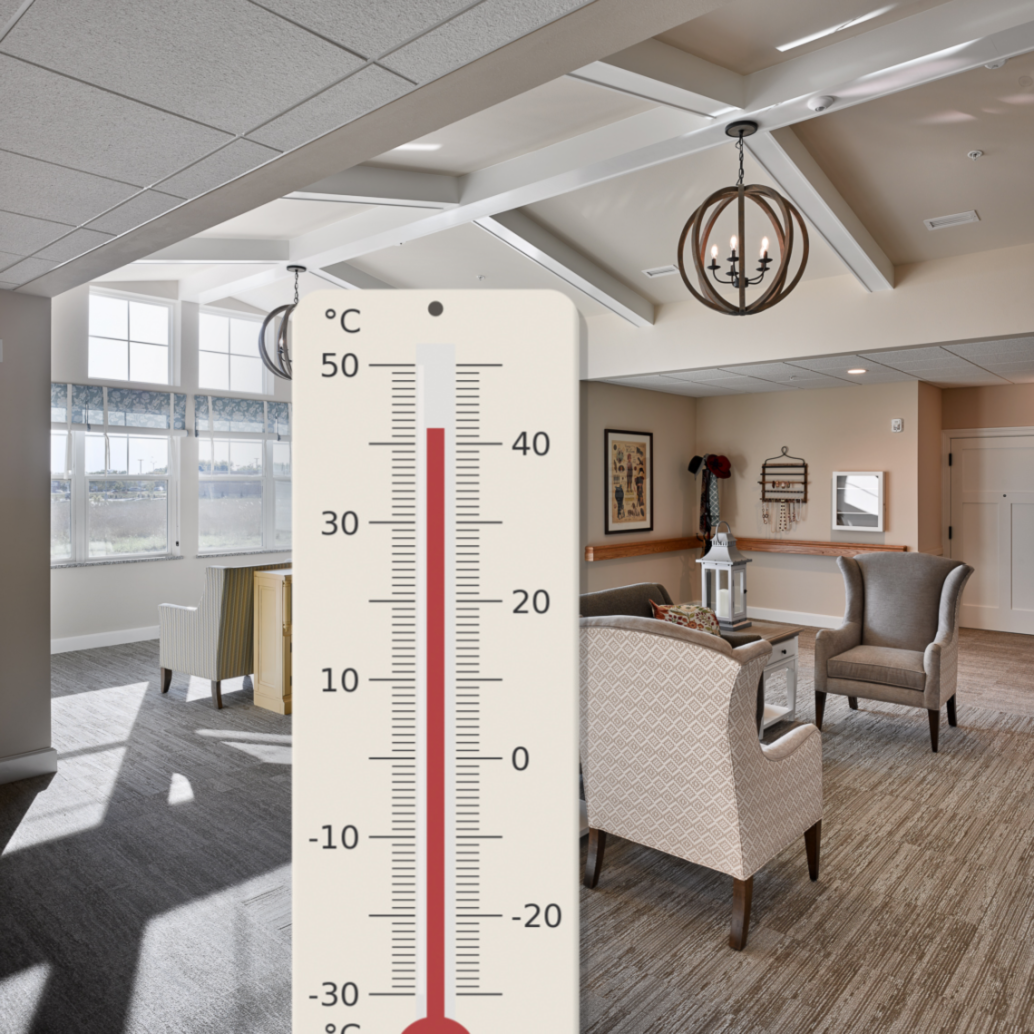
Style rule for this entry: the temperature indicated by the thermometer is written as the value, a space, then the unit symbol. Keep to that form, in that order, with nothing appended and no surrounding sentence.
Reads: 42 °C
